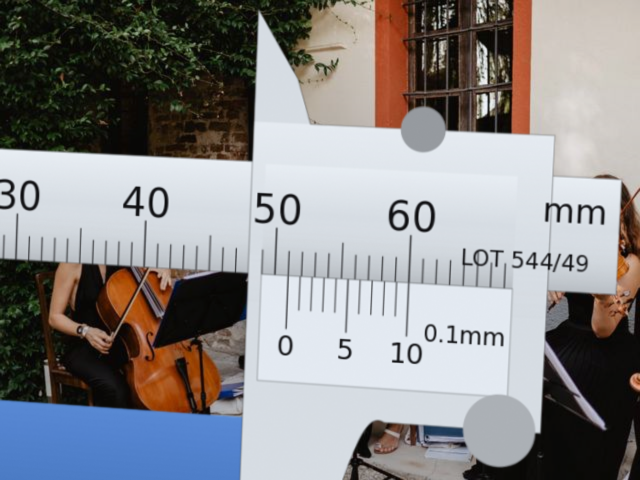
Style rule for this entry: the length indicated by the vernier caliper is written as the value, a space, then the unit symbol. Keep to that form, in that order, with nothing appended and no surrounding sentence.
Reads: 51.0 mm
